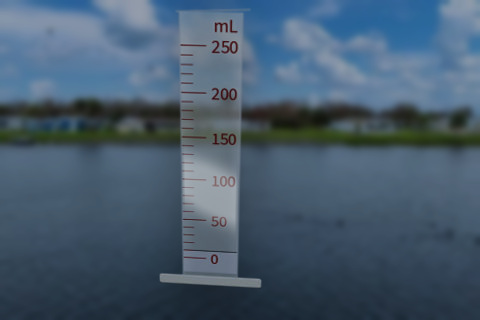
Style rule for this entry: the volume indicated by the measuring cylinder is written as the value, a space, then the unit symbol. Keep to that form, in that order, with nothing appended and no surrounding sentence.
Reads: 10 mL
